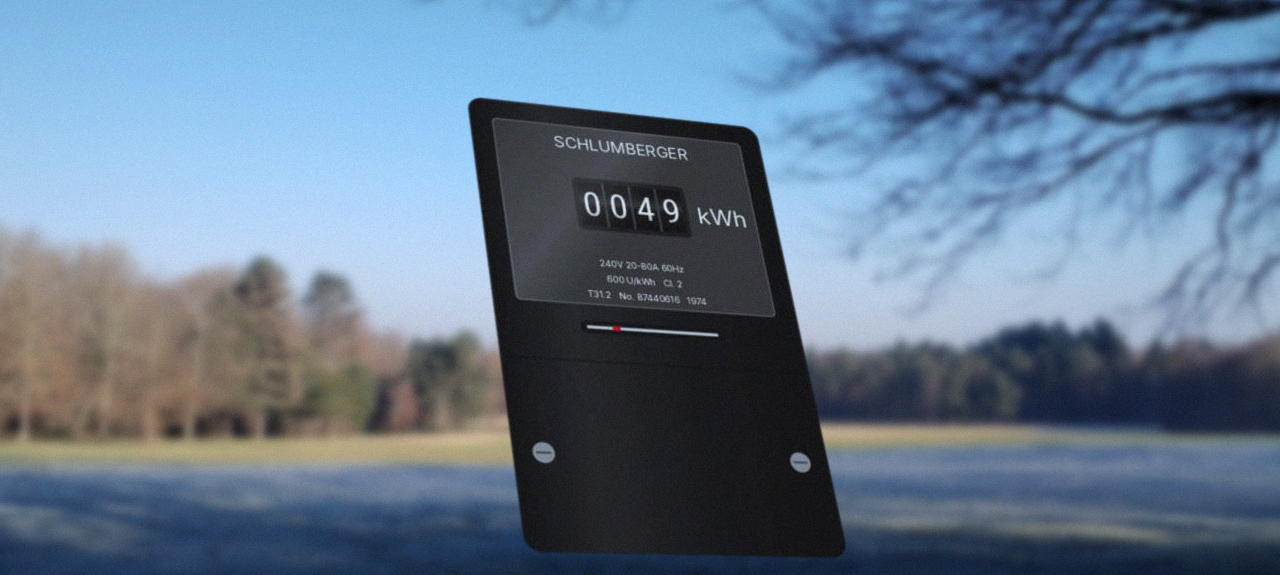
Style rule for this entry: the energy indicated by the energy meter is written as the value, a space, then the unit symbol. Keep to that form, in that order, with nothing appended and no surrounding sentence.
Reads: 49 kWh
